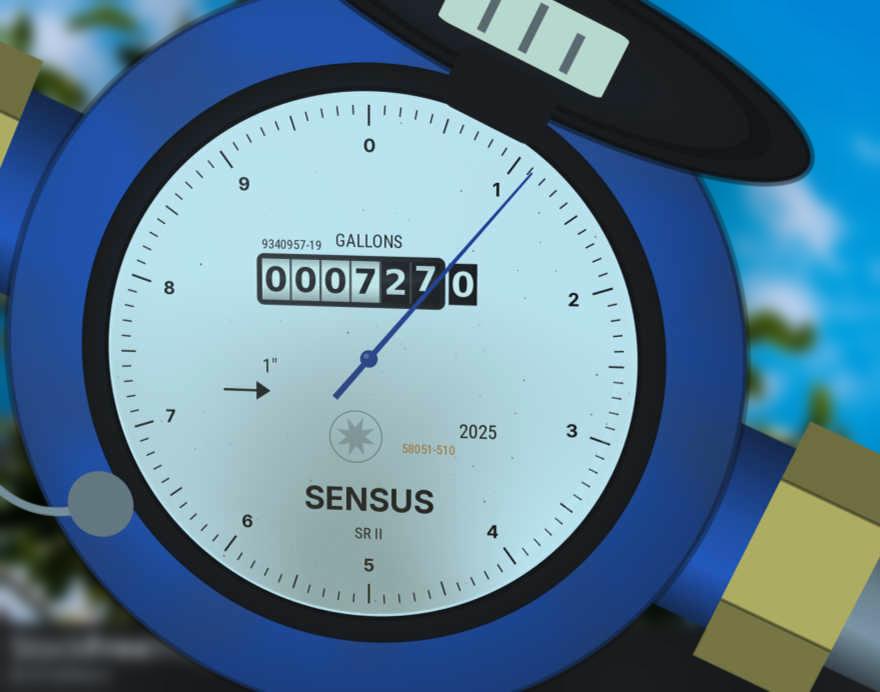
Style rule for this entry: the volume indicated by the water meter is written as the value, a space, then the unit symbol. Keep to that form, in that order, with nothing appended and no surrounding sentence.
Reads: 7271.1 gal
